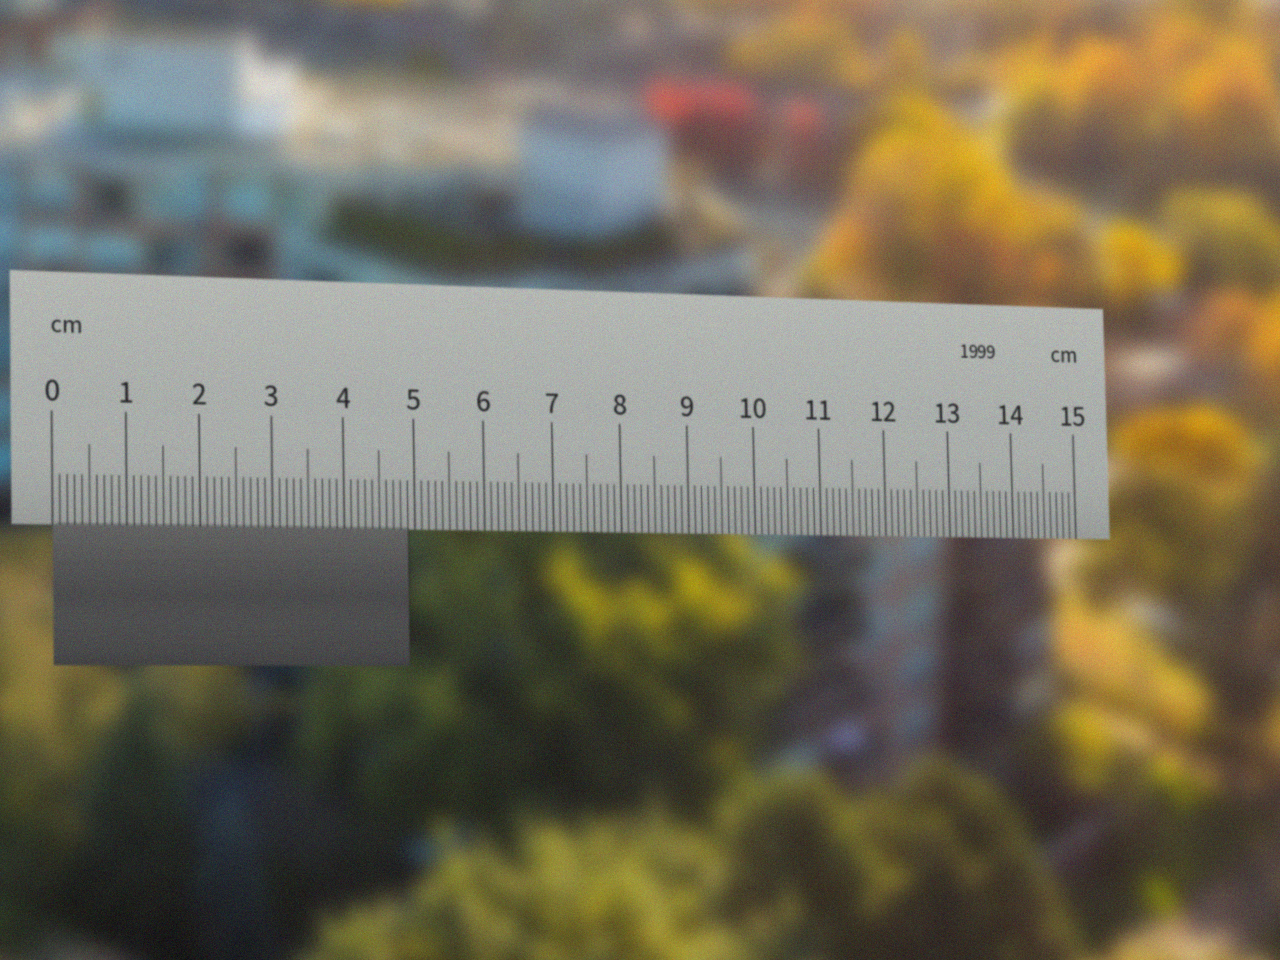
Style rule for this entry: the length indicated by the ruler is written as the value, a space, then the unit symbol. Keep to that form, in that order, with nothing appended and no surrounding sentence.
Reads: 4.9 cm
